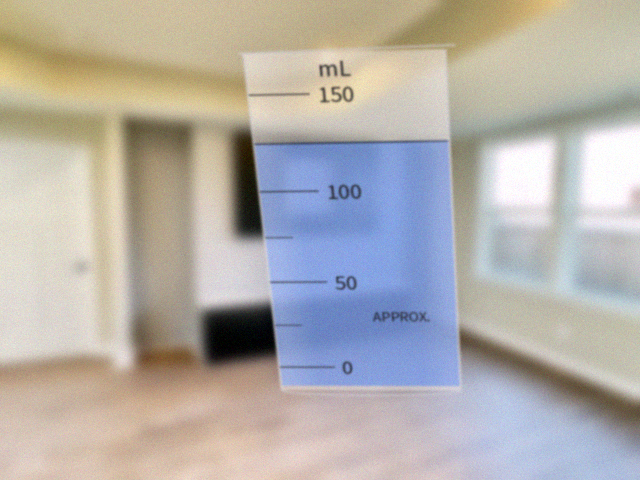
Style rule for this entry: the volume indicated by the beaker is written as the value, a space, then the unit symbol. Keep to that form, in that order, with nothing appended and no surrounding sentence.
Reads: 125 mL
